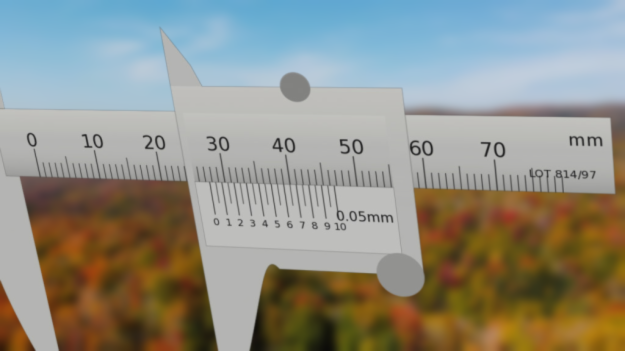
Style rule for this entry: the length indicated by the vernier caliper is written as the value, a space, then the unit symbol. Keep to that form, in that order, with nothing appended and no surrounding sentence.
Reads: 27.6 mm
